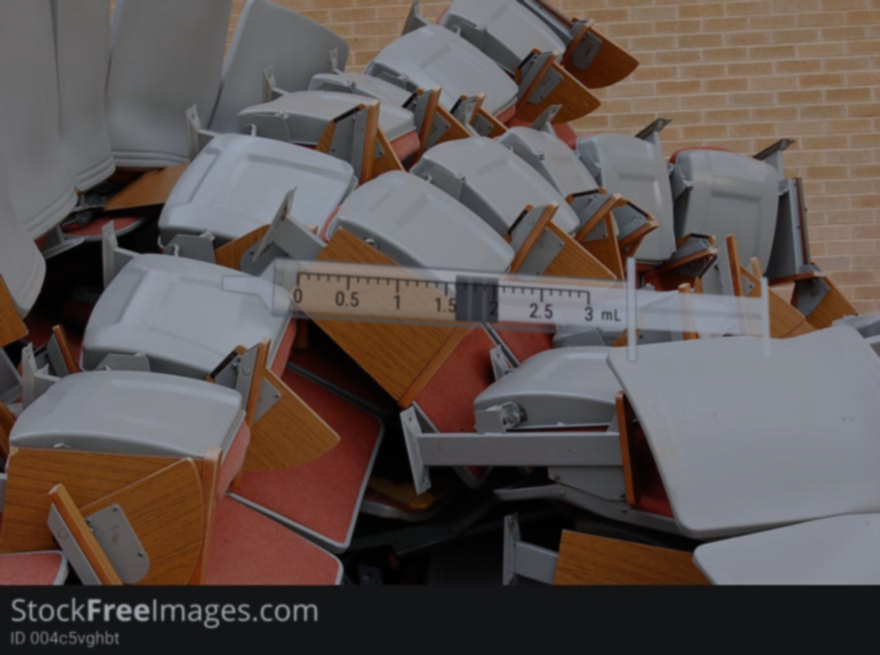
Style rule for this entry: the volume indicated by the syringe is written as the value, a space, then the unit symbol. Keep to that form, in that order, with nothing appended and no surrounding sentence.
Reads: 1.6 mL
